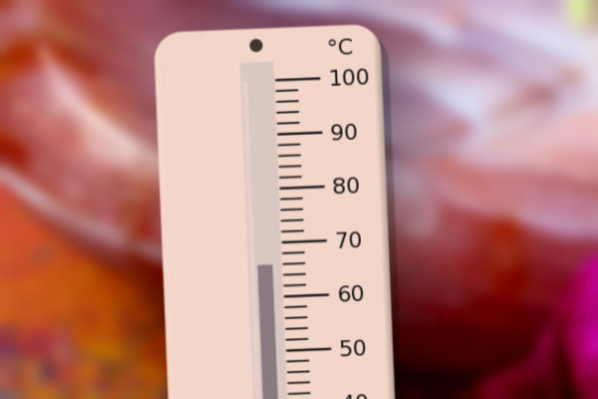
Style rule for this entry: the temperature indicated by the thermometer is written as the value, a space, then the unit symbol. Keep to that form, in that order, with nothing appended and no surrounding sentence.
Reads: 66 °C
